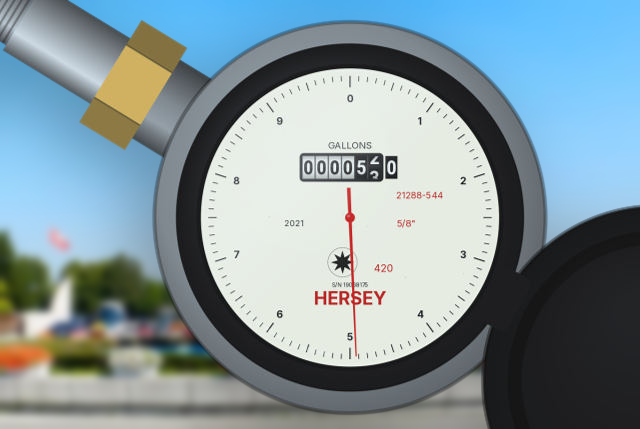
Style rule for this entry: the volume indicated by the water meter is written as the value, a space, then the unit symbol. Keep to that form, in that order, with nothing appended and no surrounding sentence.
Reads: 524.9 gal
